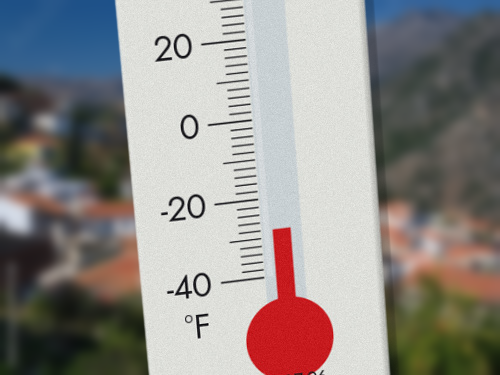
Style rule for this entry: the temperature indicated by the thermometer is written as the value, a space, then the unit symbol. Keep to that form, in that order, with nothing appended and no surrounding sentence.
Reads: -28 °F
